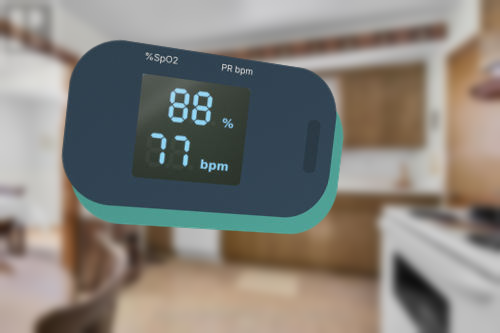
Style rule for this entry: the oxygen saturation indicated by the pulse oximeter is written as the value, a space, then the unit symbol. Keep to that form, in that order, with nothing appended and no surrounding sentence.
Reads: 88 %
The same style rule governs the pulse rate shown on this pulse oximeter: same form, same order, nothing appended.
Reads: 77 bpm
